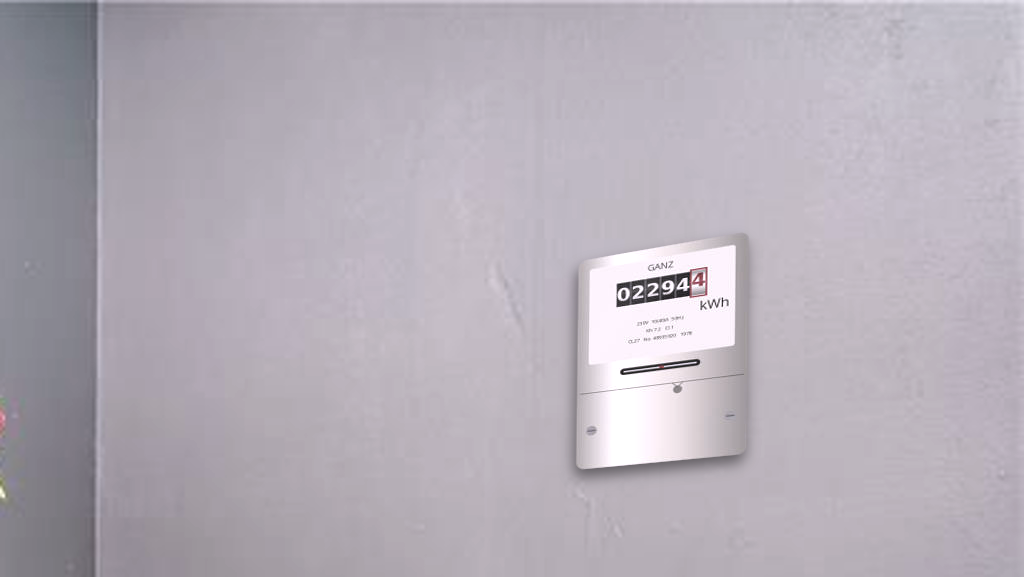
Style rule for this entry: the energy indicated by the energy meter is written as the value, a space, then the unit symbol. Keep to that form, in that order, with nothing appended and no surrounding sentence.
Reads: 2294.4 kWh
